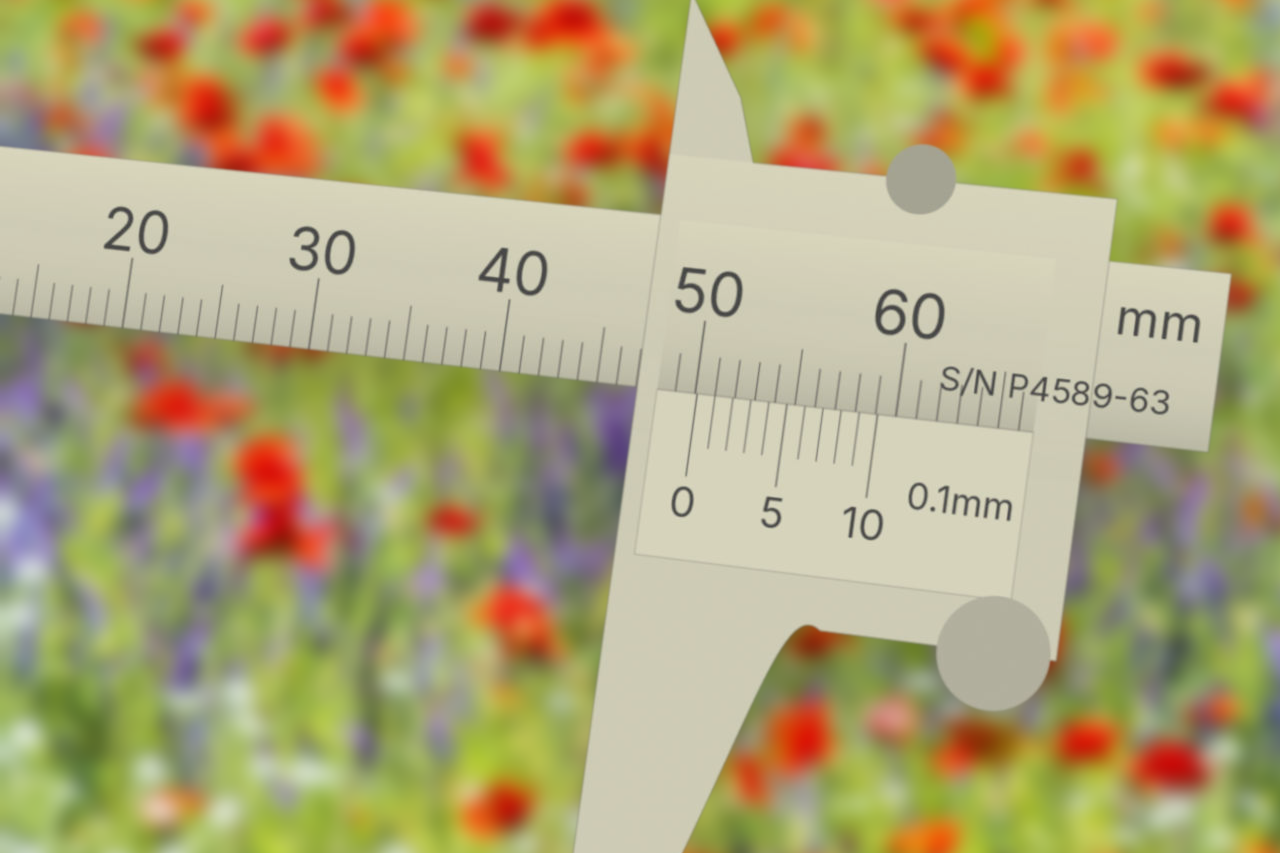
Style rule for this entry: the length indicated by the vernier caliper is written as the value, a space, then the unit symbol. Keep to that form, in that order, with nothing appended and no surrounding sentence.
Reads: 50.1 mm
